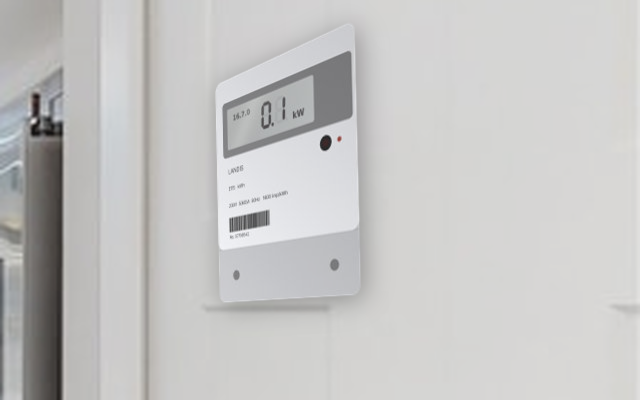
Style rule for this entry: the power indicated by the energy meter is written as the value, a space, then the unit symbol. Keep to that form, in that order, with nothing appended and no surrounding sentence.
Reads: 0.1 kW
